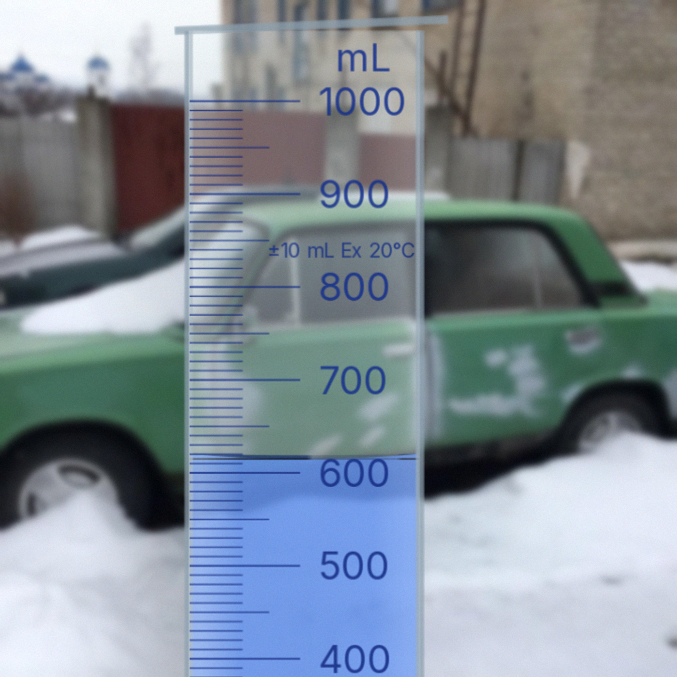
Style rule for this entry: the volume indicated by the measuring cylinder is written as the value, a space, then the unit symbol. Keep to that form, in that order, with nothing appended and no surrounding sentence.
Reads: 615 mL
